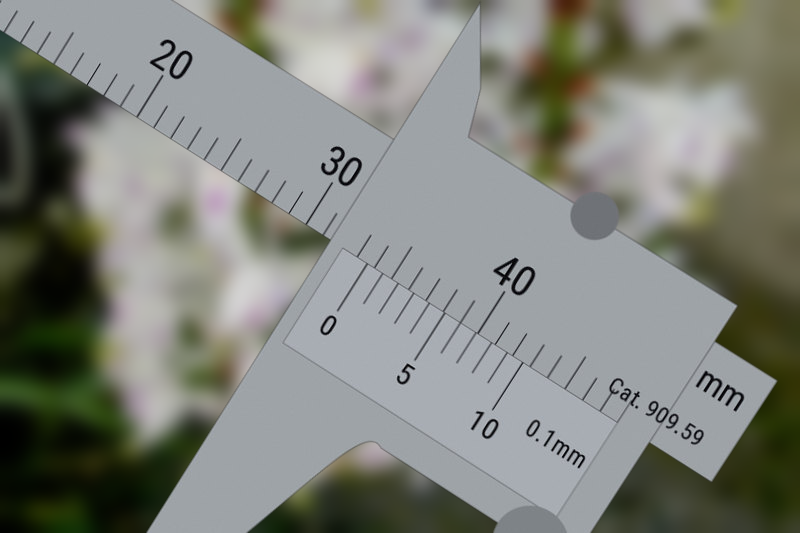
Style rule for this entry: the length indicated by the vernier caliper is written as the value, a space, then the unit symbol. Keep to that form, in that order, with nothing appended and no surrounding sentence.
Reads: 33.6 mm
